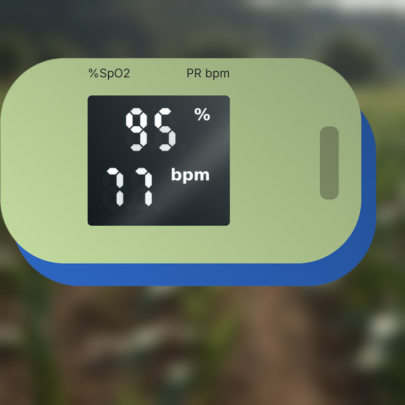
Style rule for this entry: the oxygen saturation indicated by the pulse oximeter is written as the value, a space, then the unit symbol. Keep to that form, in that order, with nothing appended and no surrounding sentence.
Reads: 95 %
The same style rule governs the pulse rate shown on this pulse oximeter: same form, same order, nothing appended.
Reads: 77 bpm
